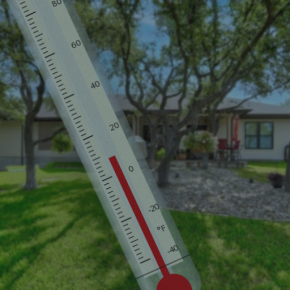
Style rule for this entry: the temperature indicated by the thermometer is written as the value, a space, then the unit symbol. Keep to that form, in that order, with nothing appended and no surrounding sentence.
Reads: 8 °F
